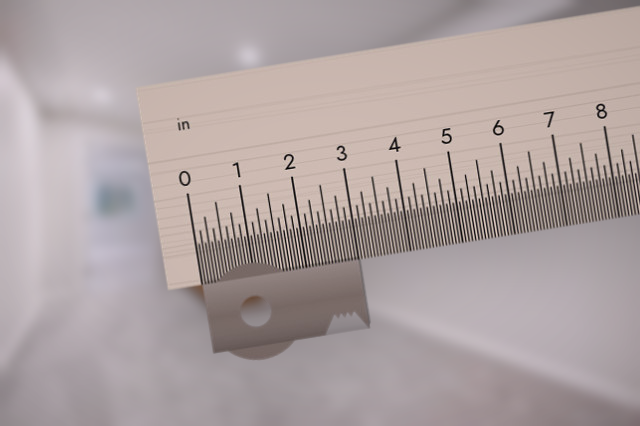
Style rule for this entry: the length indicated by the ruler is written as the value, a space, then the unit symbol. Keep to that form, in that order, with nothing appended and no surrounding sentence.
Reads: 3 in
